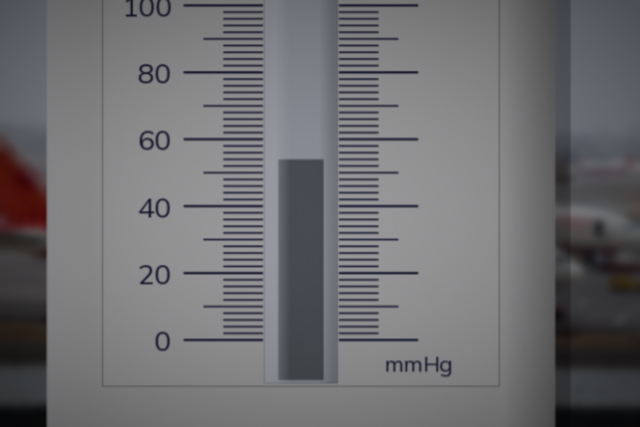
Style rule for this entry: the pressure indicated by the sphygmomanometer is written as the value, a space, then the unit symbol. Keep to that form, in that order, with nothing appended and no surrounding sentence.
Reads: 54 mmHg
